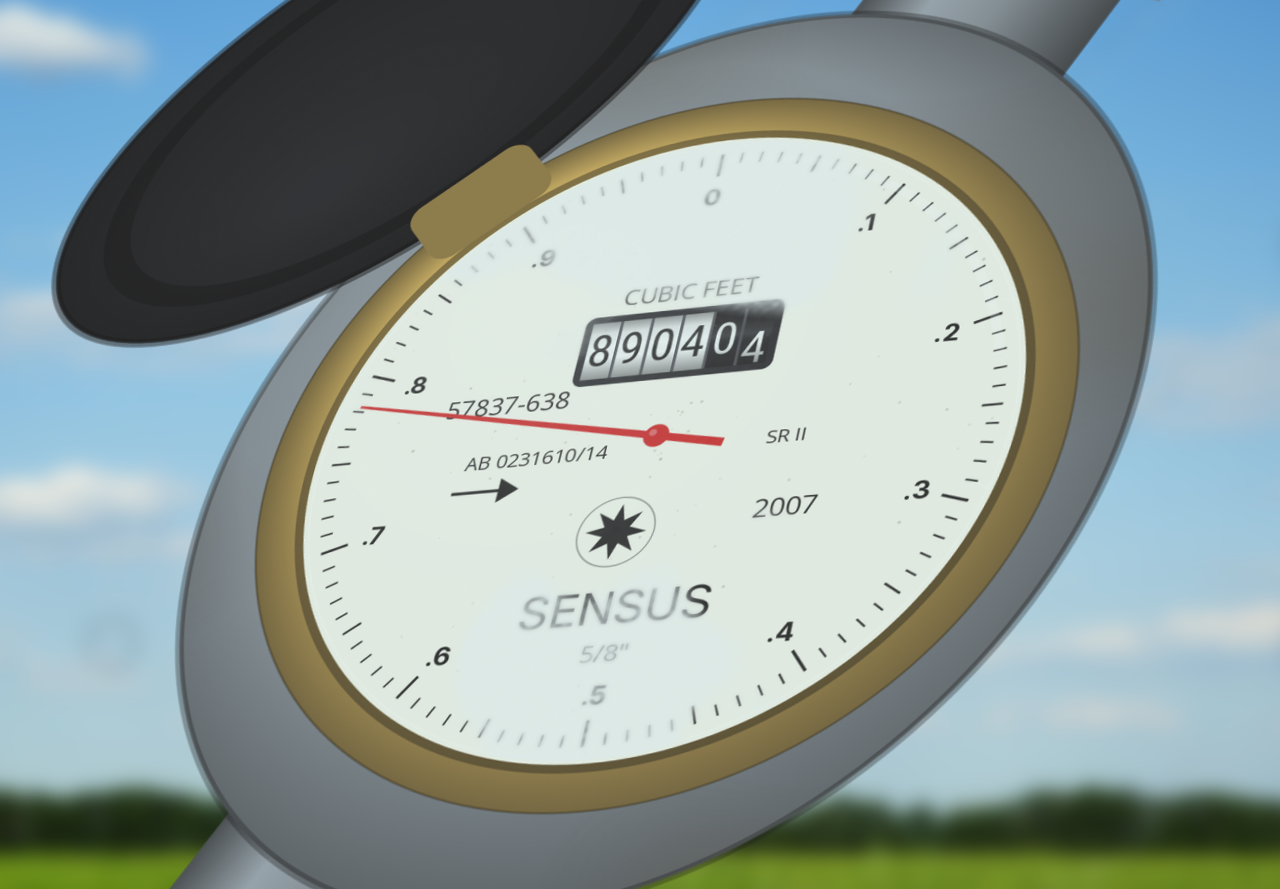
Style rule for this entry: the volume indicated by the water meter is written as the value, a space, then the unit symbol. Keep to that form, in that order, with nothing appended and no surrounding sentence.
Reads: 890403.78 ft³
